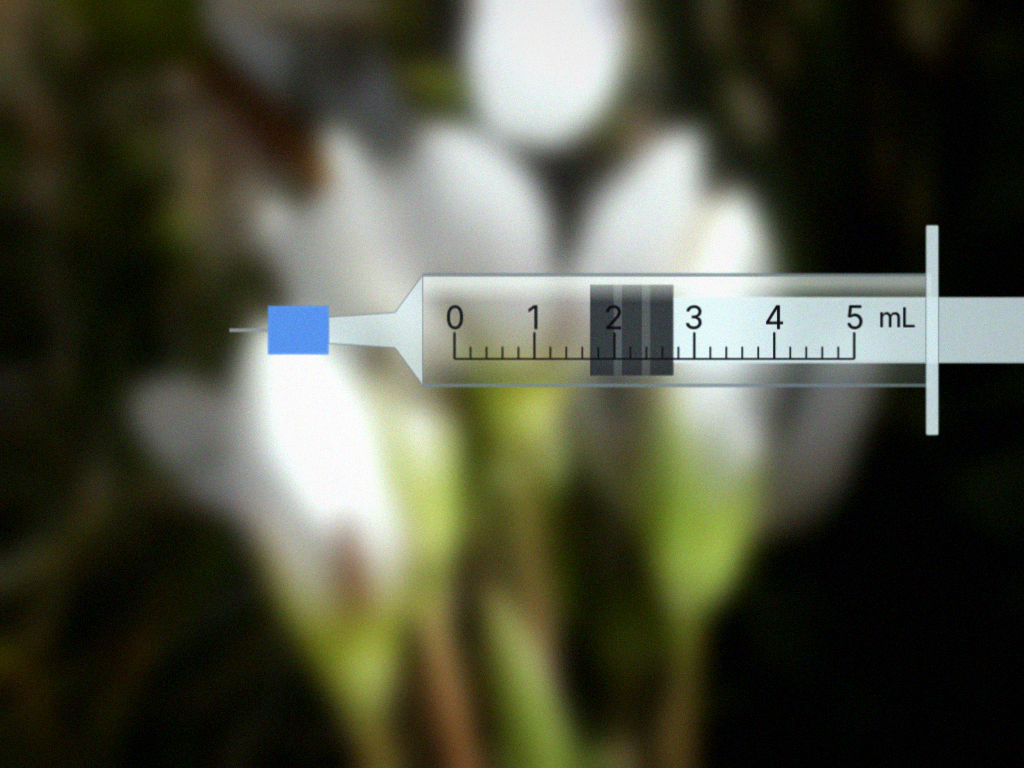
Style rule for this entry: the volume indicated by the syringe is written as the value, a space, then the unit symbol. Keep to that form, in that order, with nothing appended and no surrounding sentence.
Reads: 1.7 mL
